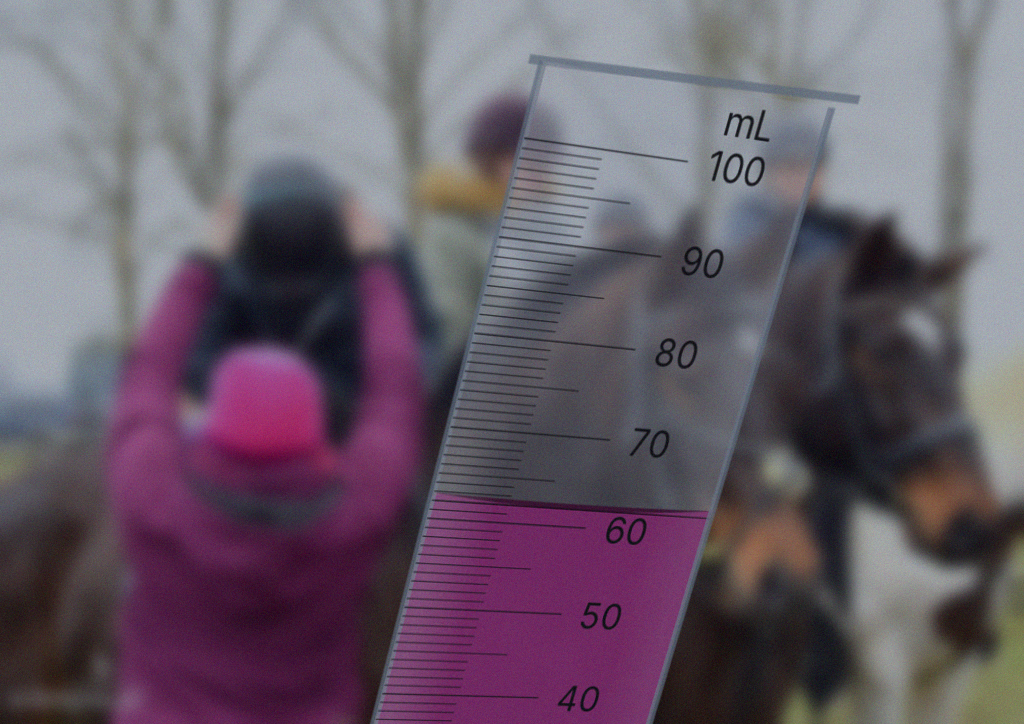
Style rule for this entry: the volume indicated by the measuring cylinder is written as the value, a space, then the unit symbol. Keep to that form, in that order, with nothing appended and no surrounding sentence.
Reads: 62 mL
